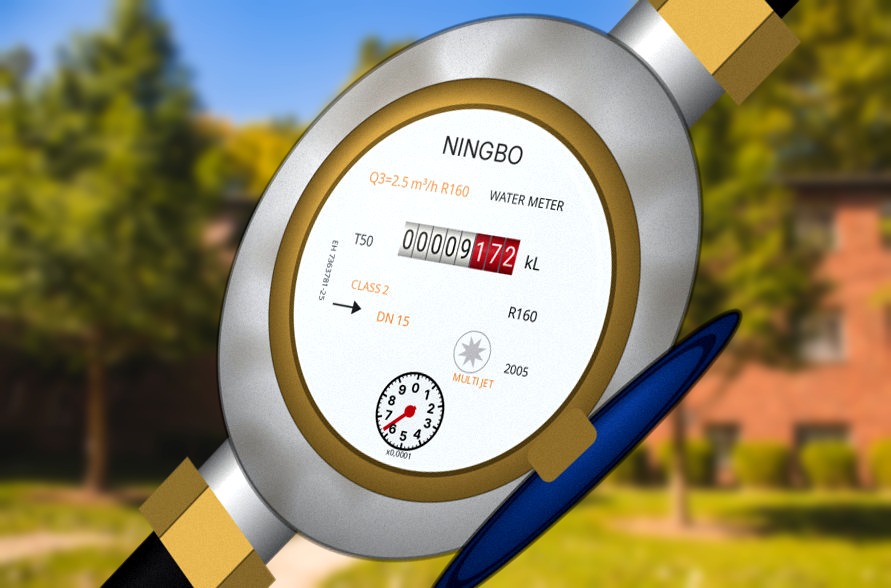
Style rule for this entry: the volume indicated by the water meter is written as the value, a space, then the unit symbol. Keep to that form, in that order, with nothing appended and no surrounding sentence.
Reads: 9.1726 kL
